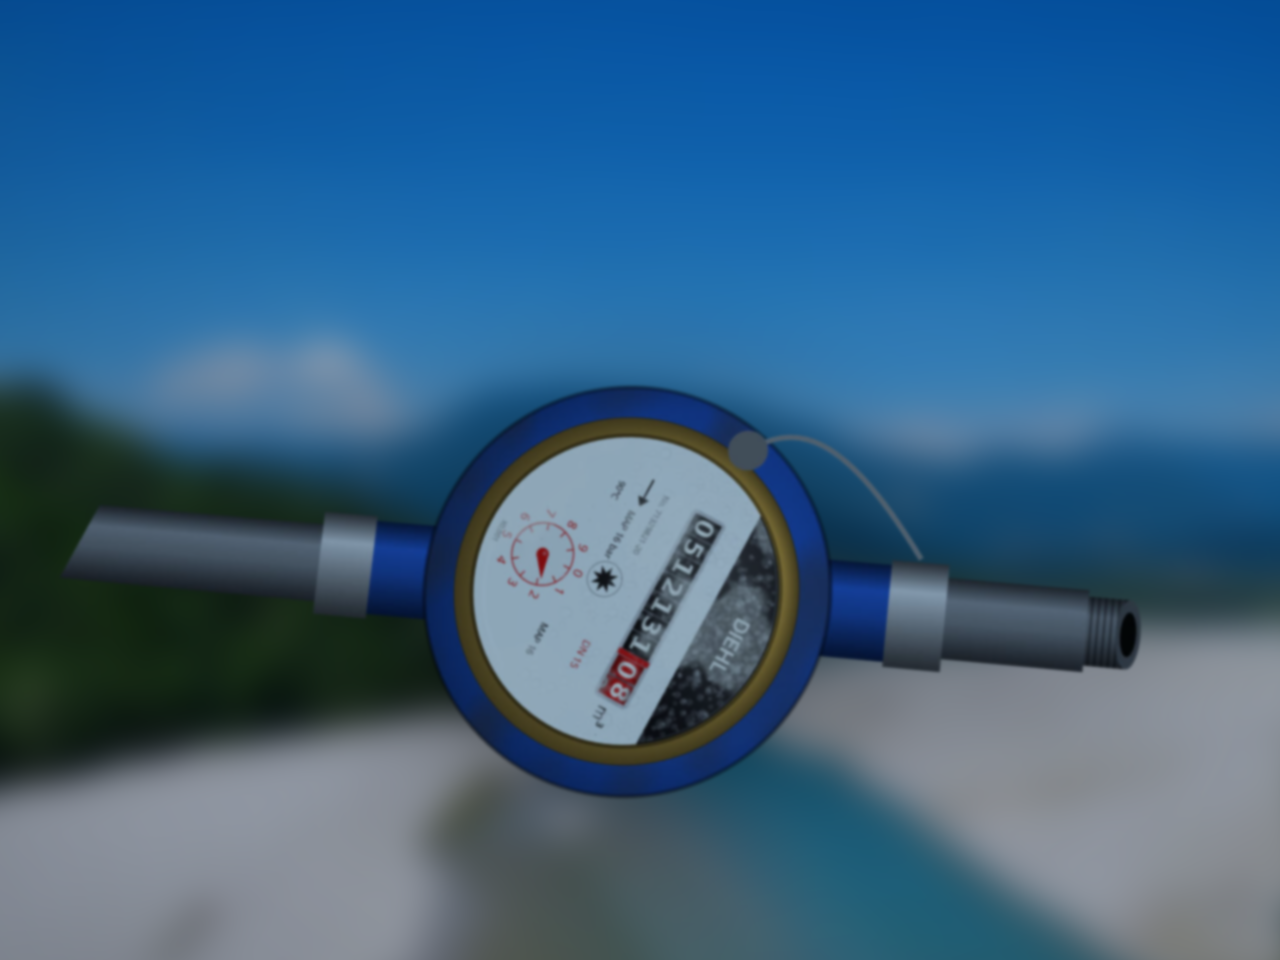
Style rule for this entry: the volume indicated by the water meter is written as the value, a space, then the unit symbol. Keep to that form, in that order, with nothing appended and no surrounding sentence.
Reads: 512131.081 m³
